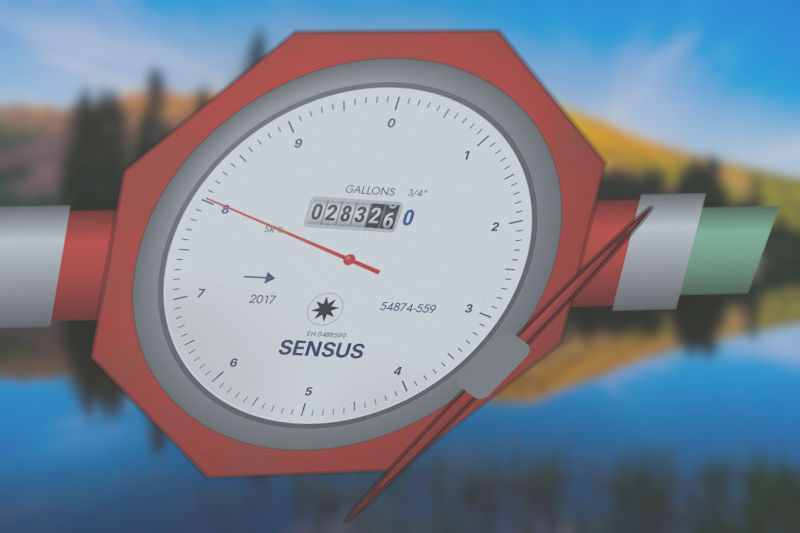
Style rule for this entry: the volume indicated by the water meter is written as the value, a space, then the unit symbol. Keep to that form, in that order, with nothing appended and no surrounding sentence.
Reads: 283258.0 gal
